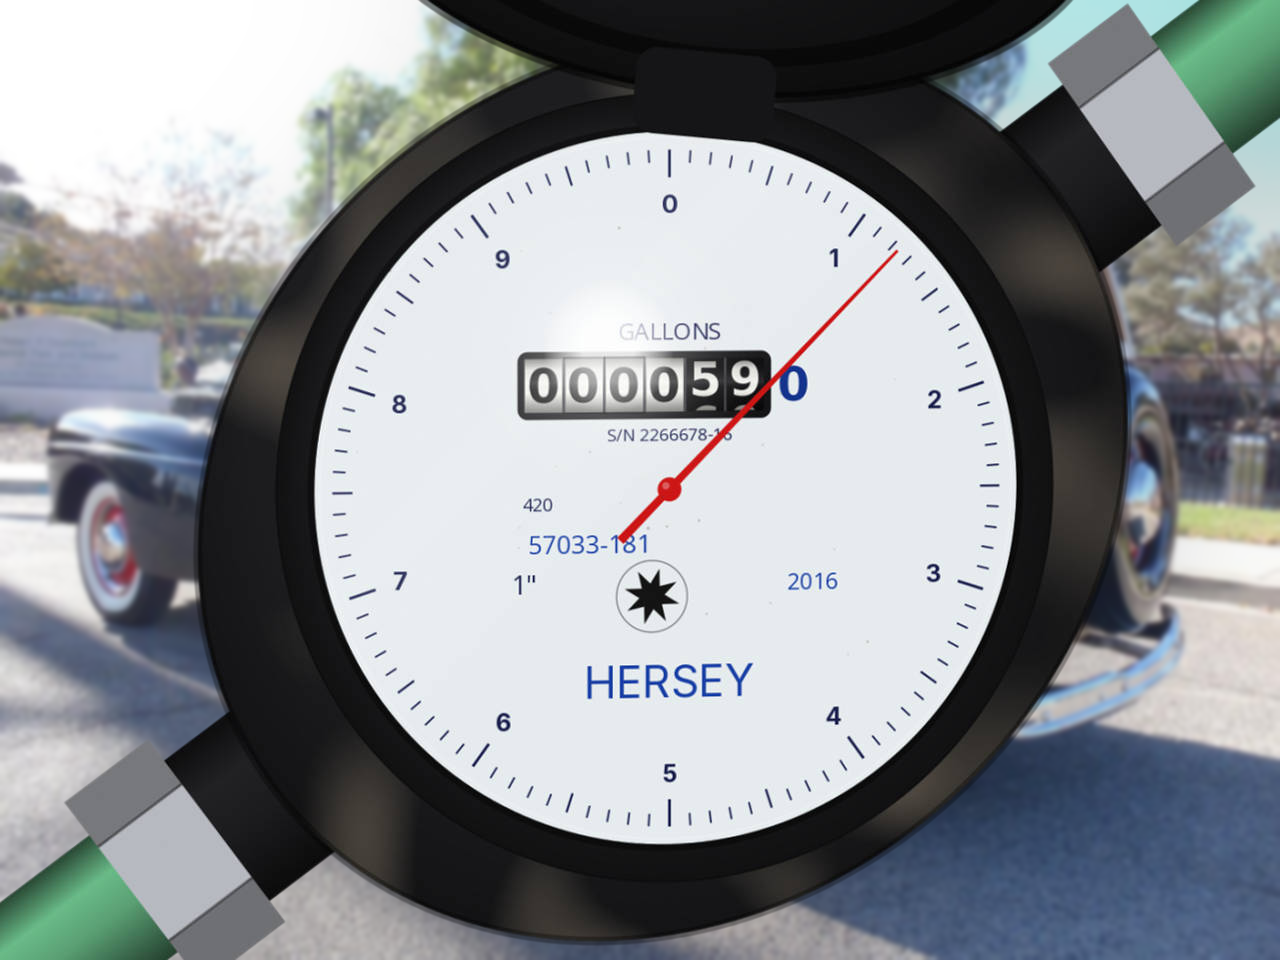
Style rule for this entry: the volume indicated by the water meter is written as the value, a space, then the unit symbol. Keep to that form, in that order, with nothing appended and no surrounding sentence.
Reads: 591.2 gal
